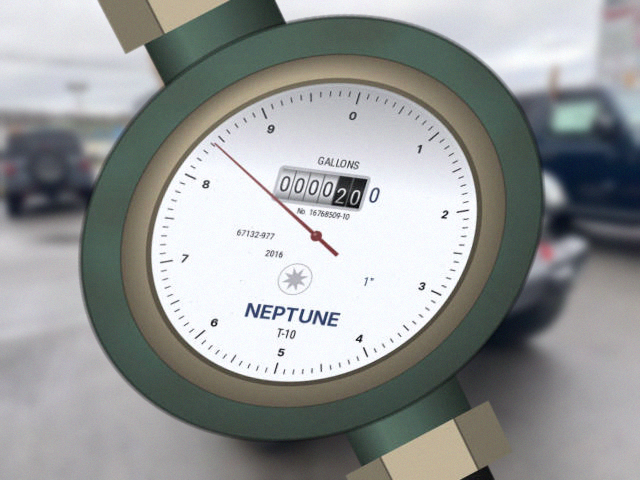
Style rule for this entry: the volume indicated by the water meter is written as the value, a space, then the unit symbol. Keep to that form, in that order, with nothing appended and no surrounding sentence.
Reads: 198.4 gal
